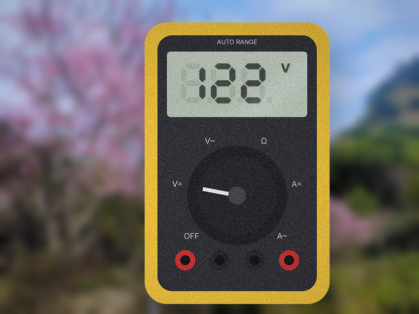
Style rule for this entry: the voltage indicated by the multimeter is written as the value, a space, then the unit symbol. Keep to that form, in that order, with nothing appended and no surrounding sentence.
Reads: 122 V
